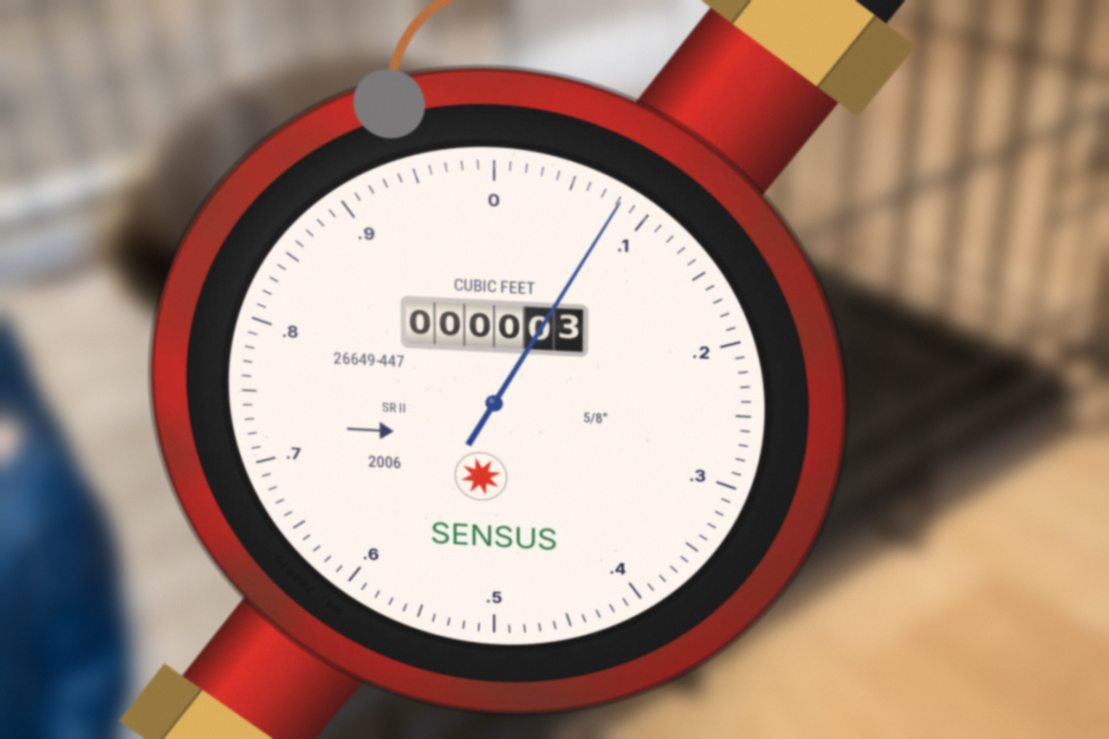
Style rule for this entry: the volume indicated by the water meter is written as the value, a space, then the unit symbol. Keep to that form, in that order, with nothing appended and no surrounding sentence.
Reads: 3.08 ft³
